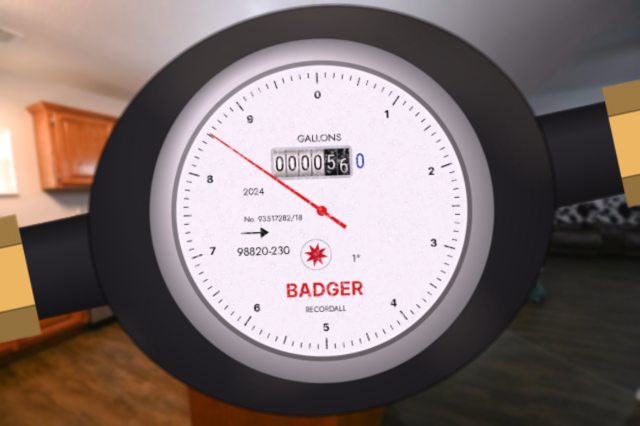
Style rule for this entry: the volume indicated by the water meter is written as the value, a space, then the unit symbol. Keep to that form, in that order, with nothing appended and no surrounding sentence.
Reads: 558.5 gal
